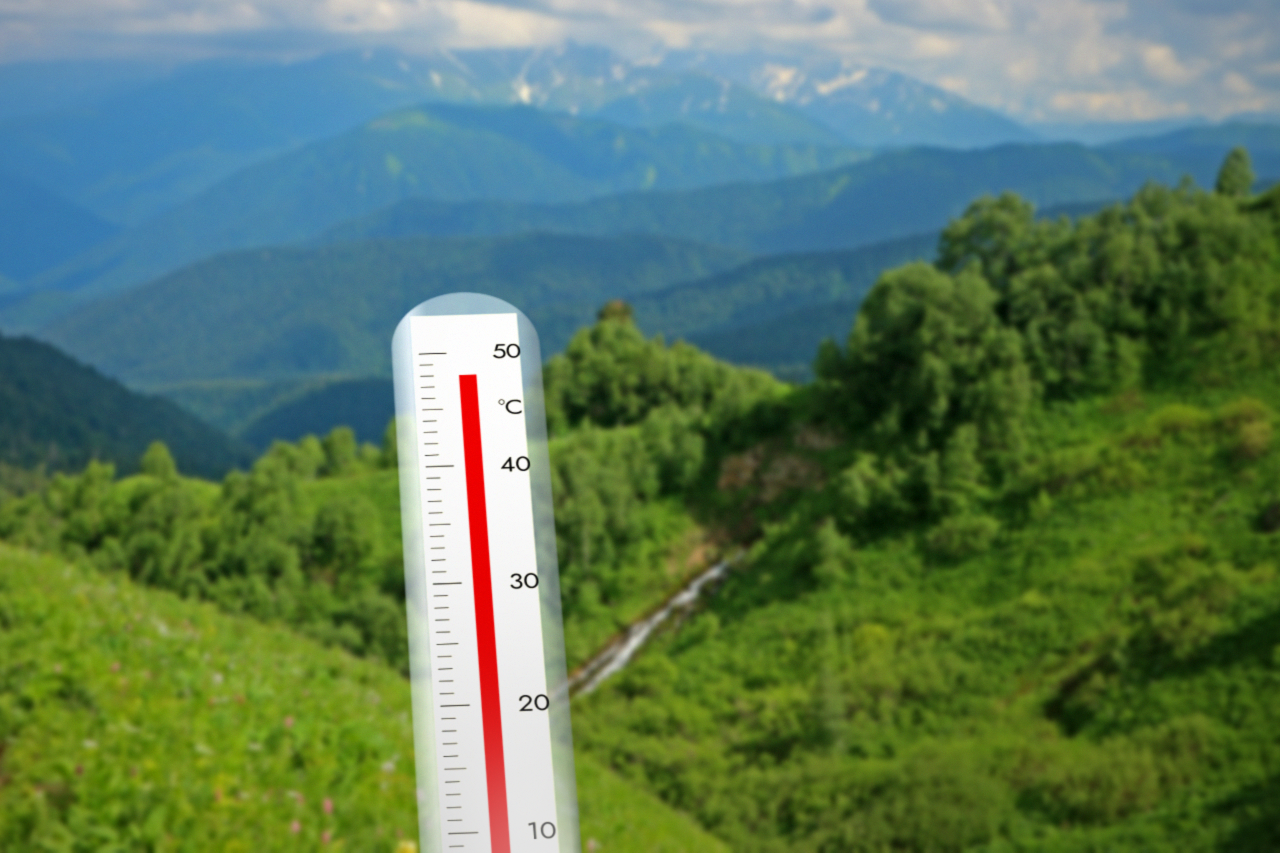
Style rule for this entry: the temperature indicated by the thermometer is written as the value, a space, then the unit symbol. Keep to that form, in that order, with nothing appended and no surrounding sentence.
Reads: 48 °C
